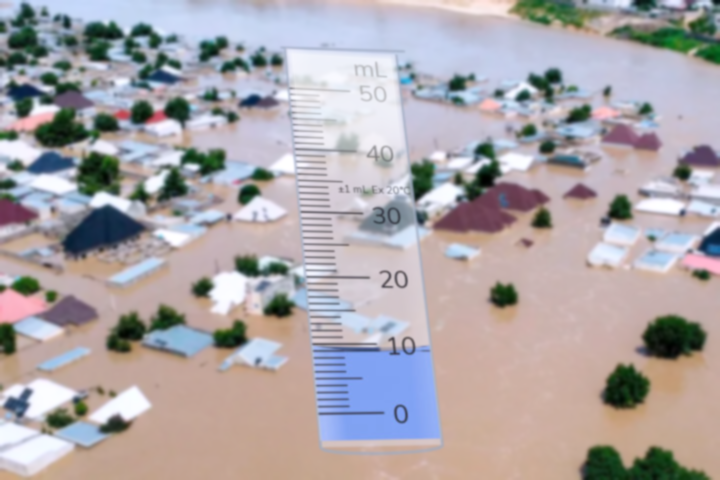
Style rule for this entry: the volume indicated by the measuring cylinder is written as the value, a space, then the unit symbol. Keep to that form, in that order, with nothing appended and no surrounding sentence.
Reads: 9 mL
